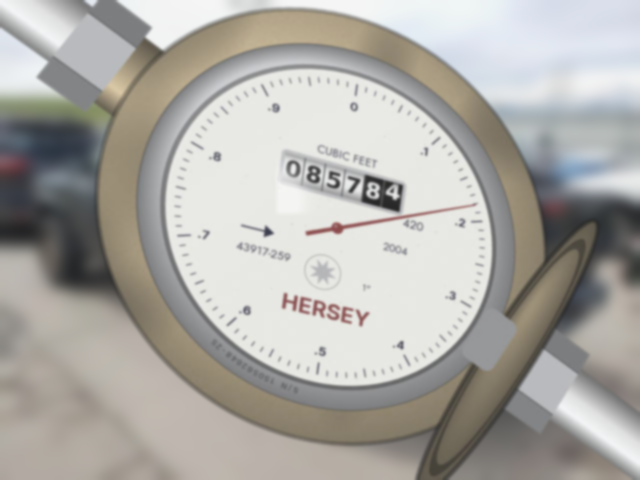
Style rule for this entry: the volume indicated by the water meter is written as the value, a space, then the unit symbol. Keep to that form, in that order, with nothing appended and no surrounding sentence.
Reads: 85784.18 ft³
